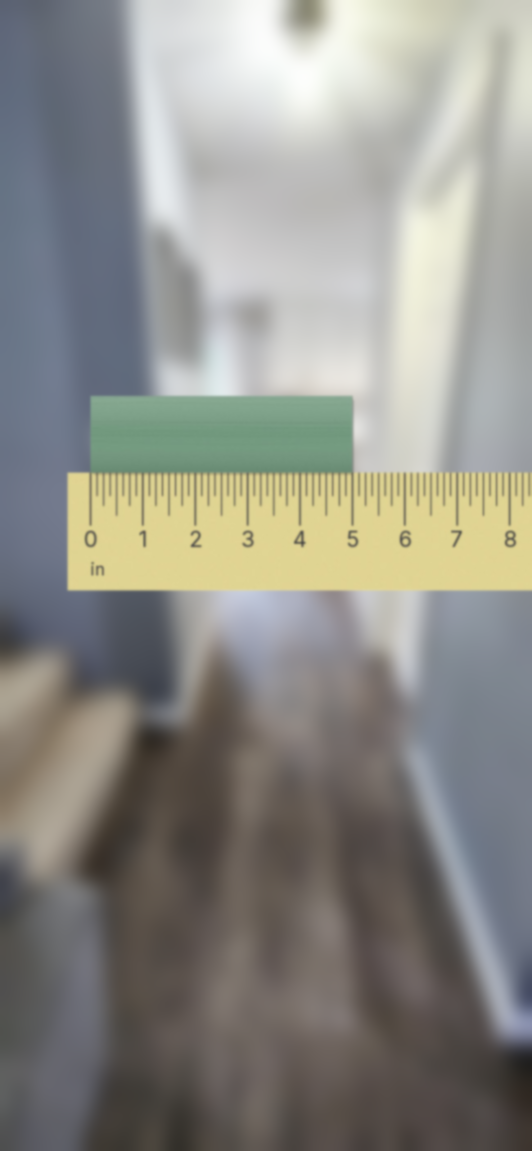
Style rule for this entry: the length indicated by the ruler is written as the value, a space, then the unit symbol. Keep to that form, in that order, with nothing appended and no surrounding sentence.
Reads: 5 in
